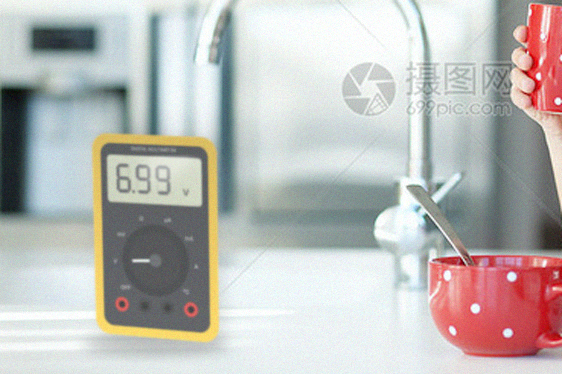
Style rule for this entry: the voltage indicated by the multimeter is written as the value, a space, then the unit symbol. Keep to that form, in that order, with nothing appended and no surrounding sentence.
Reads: 6.99 V
